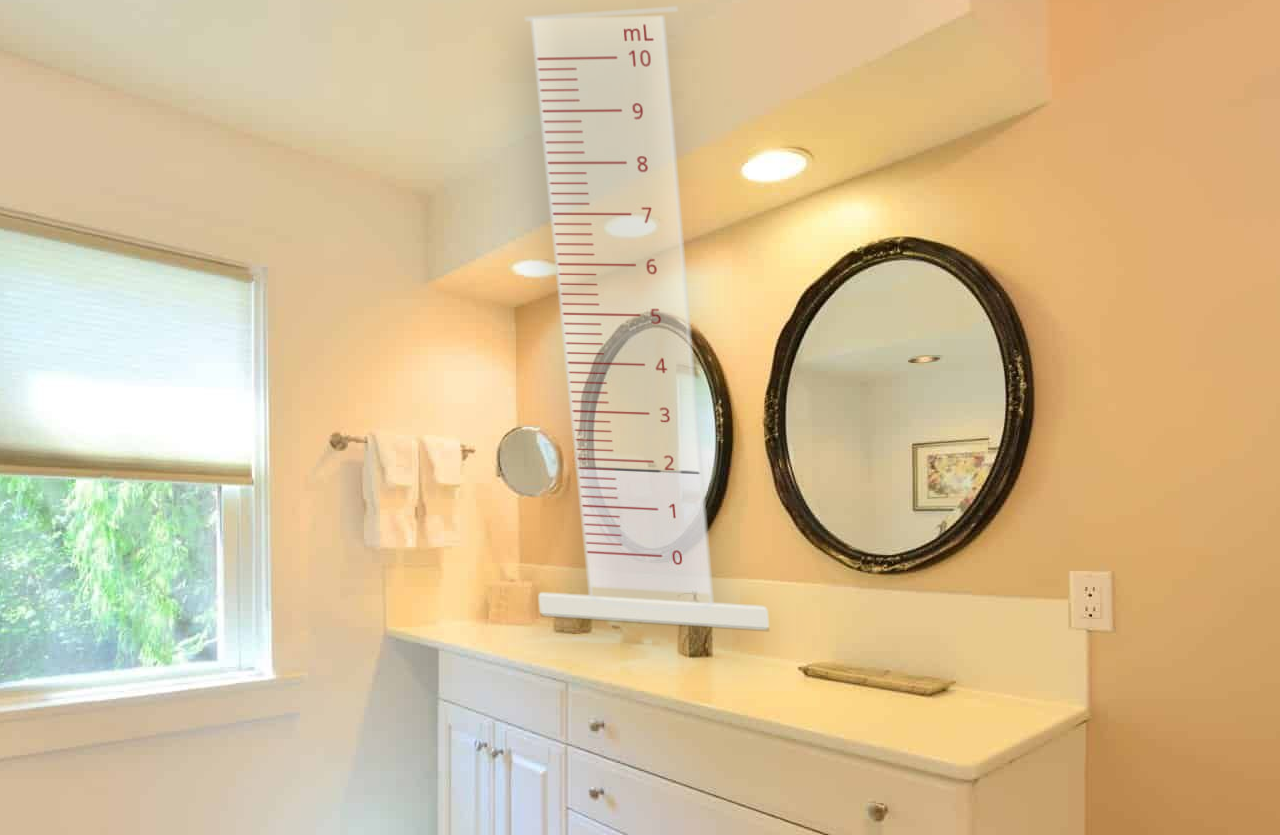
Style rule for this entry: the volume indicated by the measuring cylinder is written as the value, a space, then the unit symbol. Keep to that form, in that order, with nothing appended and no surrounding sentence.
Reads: 1.8 mL
